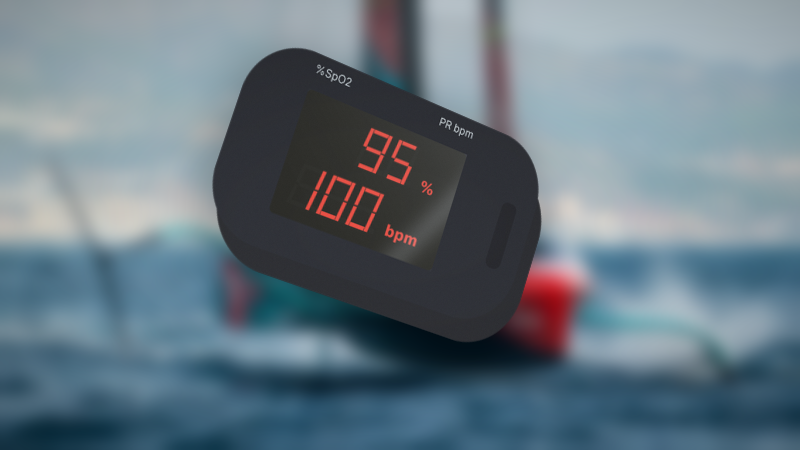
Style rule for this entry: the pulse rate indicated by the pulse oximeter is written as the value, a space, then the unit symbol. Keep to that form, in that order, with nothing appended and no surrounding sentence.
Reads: 100 bpm
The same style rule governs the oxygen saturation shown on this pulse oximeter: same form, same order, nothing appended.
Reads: 95 %
